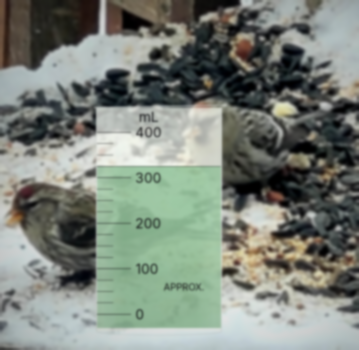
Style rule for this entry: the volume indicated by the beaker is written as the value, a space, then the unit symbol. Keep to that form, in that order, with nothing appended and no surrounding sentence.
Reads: 325 mL
